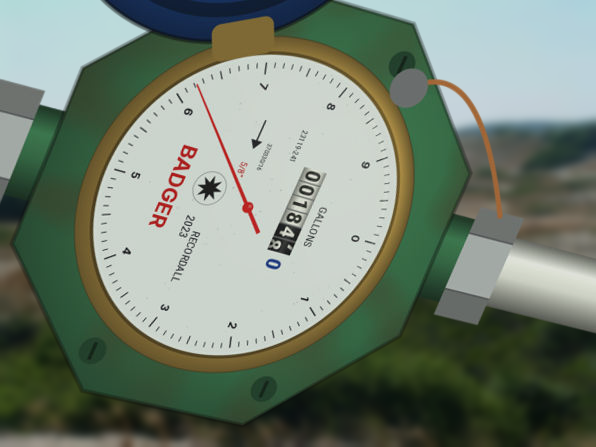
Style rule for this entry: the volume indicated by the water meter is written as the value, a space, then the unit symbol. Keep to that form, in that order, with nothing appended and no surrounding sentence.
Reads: 18476.2 gal
